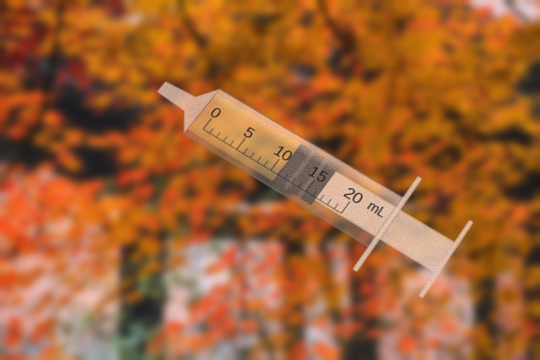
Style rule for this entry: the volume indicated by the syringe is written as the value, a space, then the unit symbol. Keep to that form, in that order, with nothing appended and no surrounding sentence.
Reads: 11 mL
